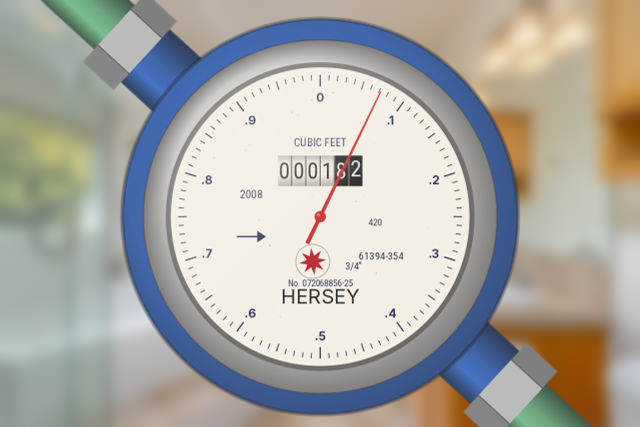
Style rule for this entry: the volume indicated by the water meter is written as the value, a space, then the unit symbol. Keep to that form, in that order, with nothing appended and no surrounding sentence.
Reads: 182.07 ft³
